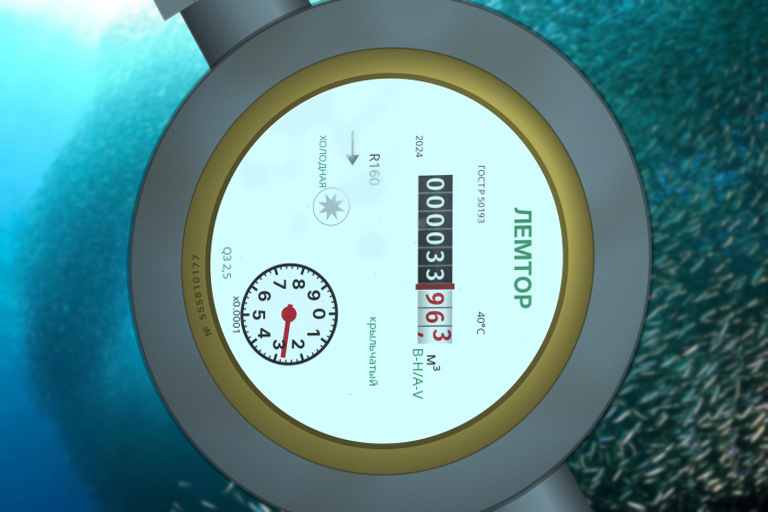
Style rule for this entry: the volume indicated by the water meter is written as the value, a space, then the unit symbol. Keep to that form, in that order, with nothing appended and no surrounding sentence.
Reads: 33.9632 m³
